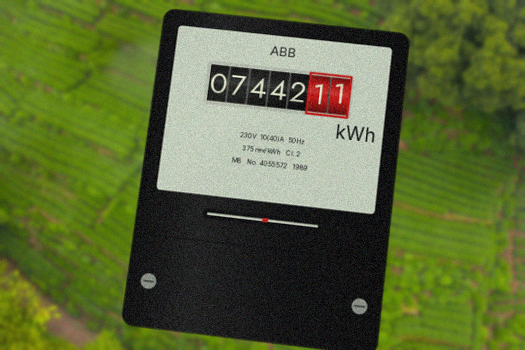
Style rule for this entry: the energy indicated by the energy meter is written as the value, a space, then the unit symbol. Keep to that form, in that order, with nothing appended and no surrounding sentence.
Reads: 7442.11 kWh
